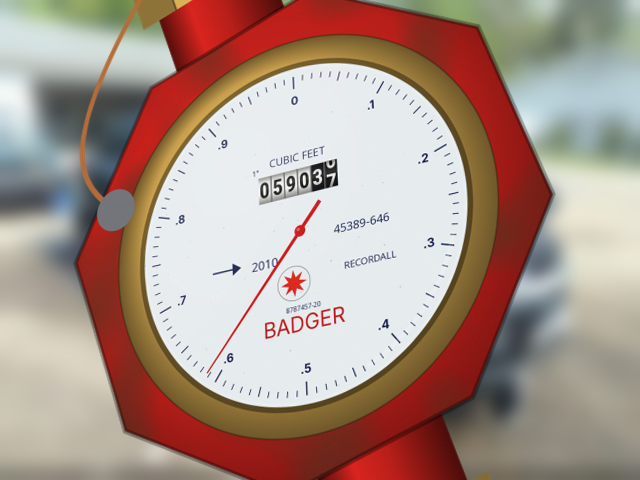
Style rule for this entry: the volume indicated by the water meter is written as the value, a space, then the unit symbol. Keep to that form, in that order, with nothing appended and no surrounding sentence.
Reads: 59036.61 ft³
